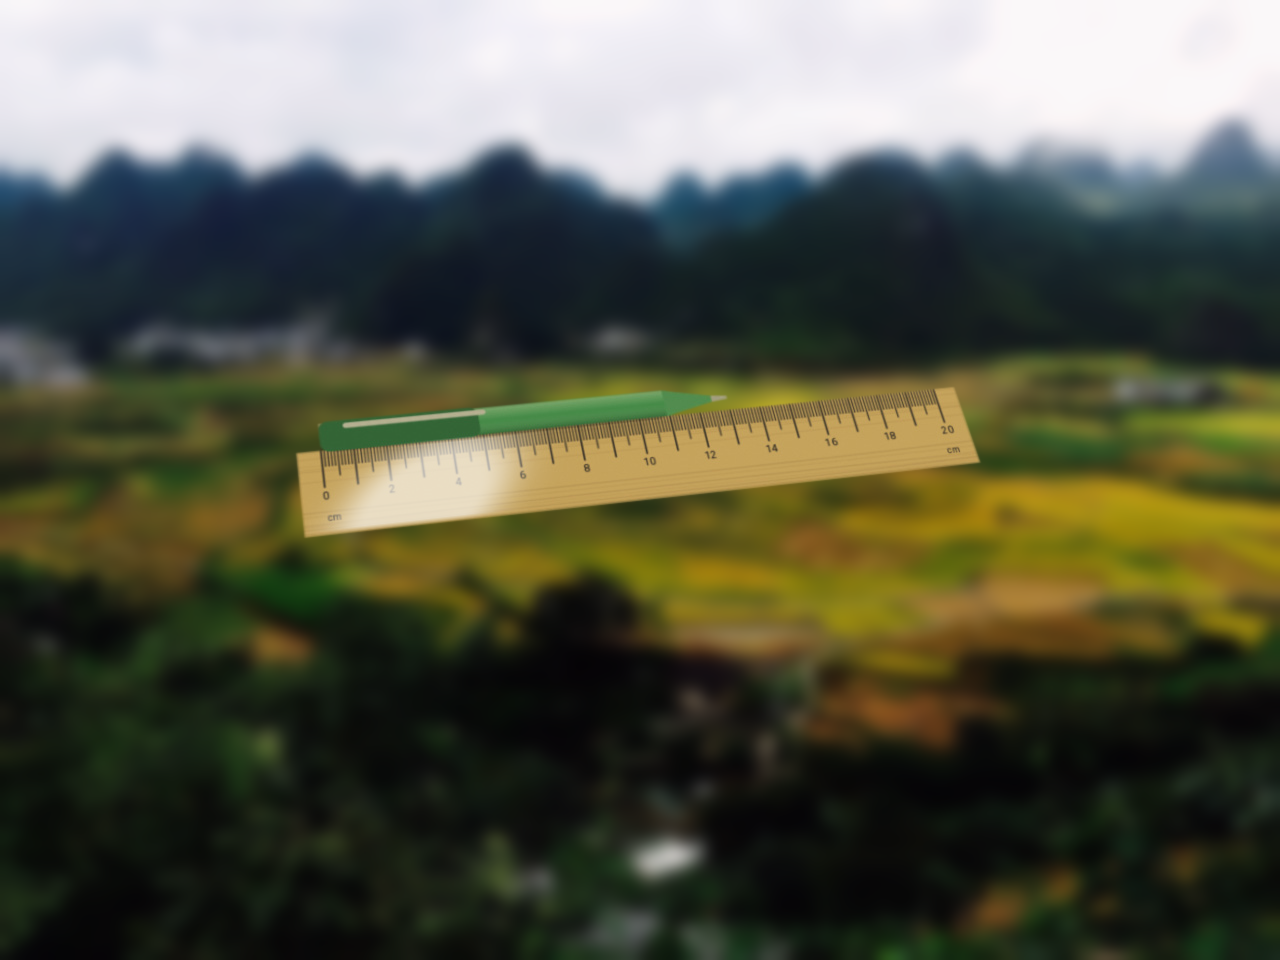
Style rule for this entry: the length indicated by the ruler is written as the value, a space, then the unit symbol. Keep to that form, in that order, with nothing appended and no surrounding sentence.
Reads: 13 cm
